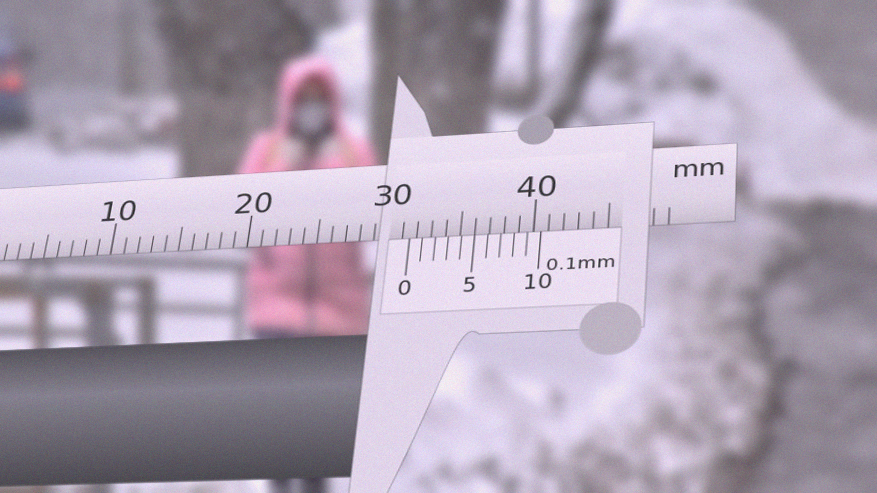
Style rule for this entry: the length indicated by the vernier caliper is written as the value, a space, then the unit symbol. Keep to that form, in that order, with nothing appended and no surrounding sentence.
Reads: 31.5 mm
